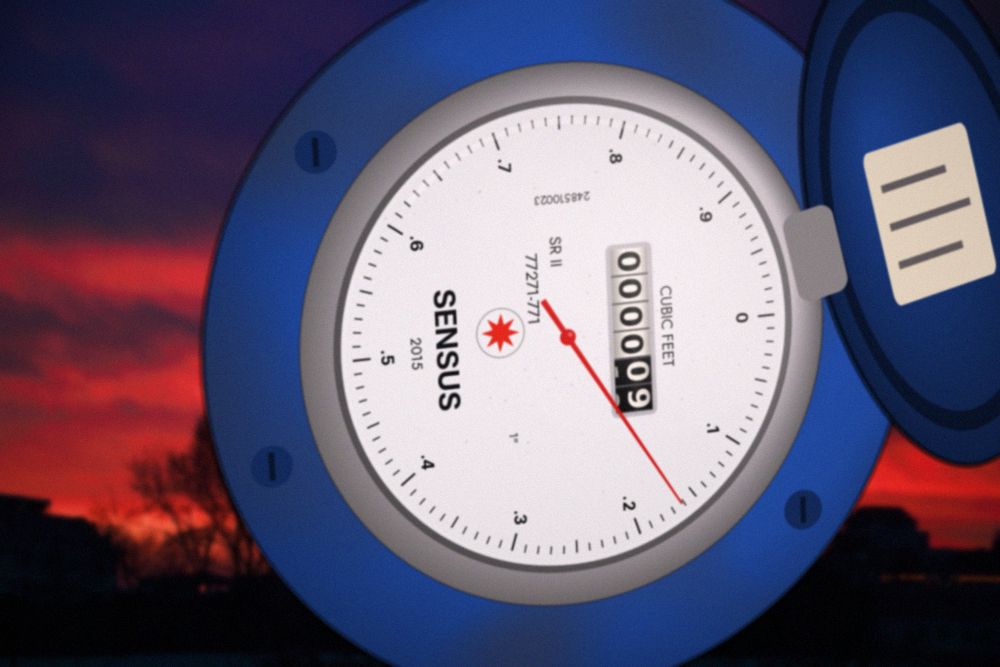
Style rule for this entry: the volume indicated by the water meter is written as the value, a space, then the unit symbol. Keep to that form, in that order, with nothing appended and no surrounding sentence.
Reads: 9.16 ft³
